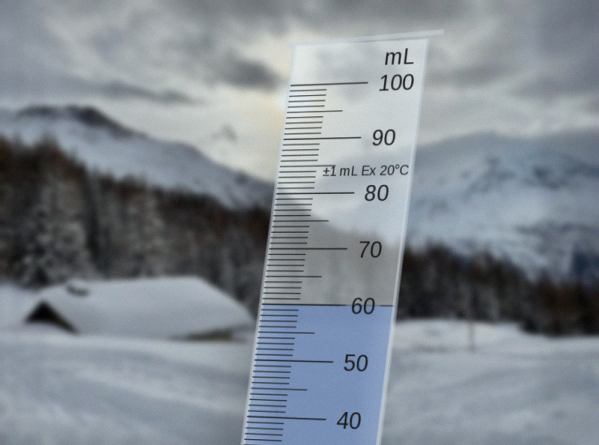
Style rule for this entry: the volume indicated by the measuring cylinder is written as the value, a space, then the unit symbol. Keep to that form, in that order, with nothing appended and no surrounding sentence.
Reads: 60 mL
